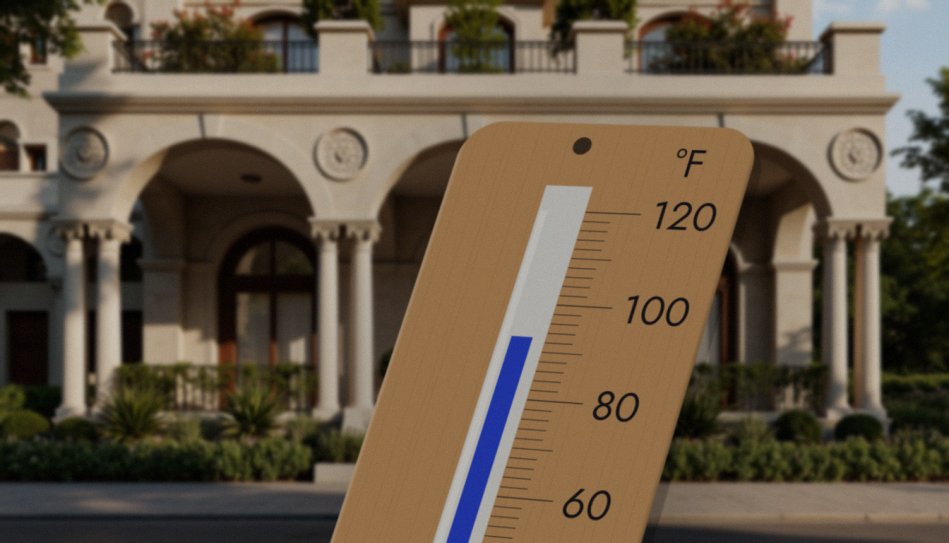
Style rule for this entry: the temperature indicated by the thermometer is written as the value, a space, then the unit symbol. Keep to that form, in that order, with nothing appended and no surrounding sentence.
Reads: 93 °F
